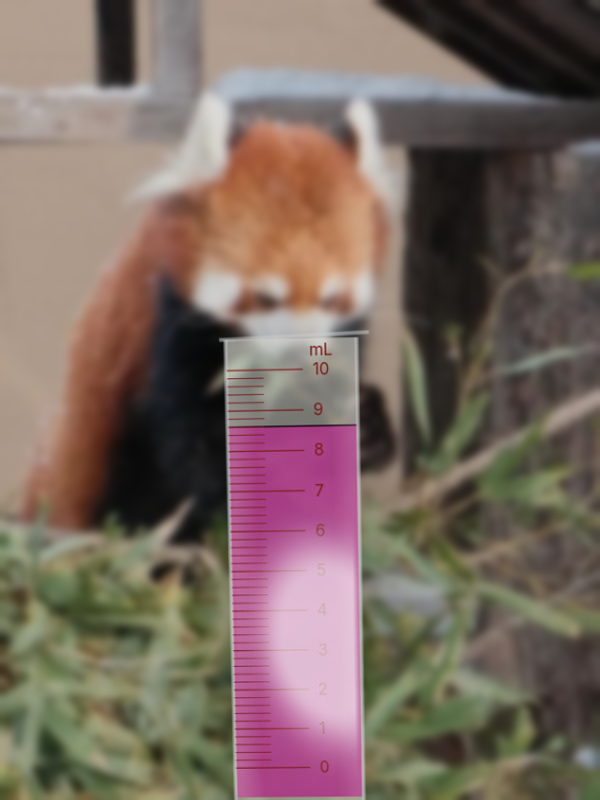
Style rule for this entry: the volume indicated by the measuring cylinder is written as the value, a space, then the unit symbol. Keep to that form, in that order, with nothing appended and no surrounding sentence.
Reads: 8.6 mL
